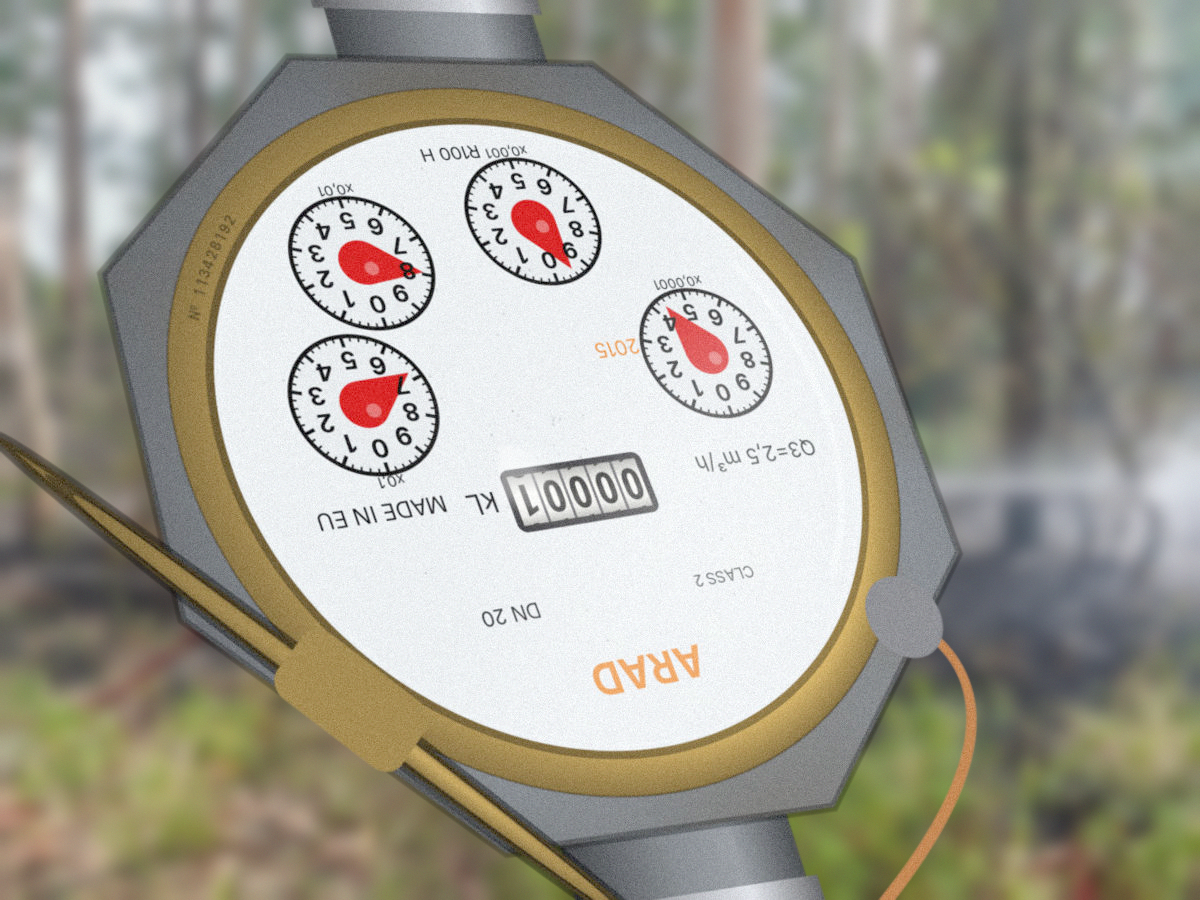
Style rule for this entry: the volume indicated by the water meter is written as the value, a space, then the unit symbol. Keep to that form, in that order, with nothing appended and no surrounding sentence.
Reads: 1.6794 kL
